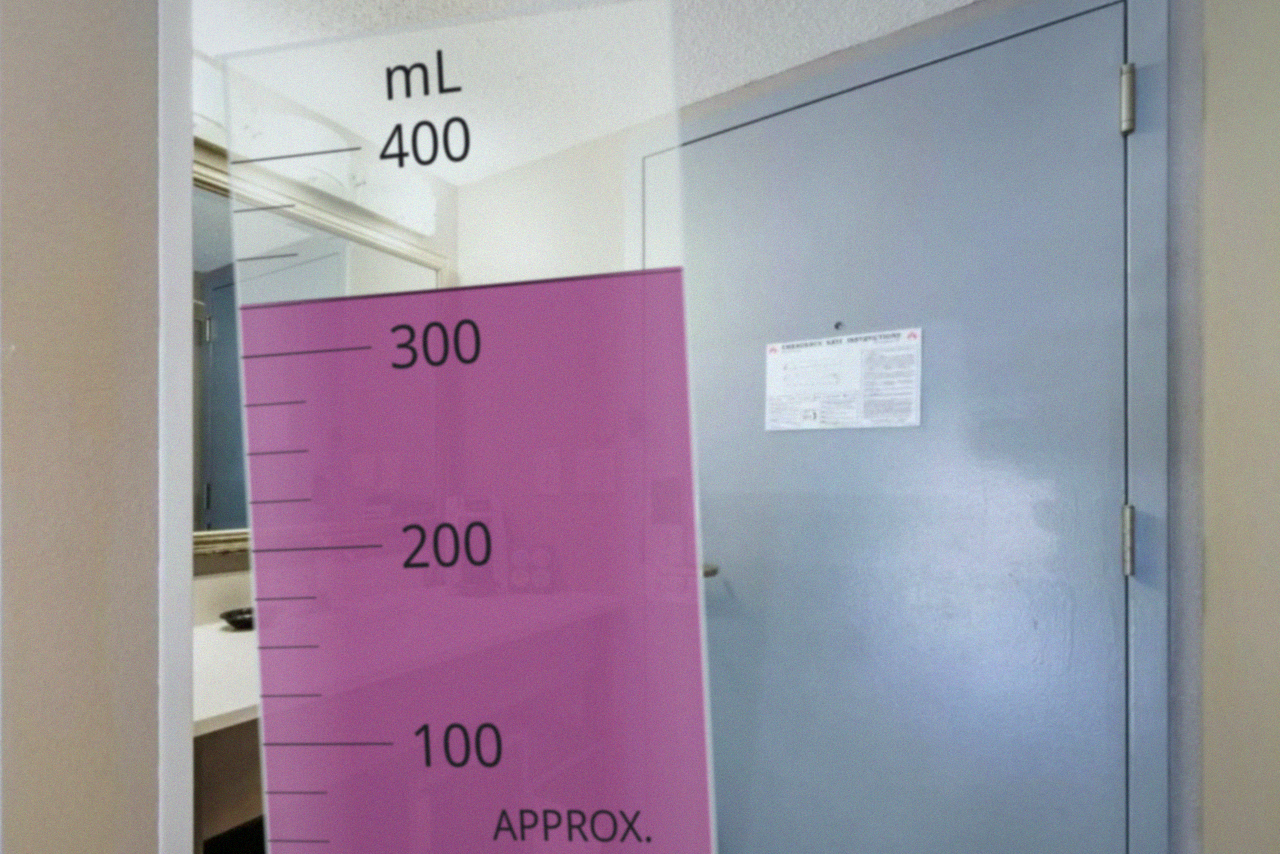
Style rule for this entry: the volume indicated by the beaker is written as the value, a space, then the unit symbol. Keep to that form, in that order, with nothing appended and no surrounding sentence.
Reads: 325 mL
